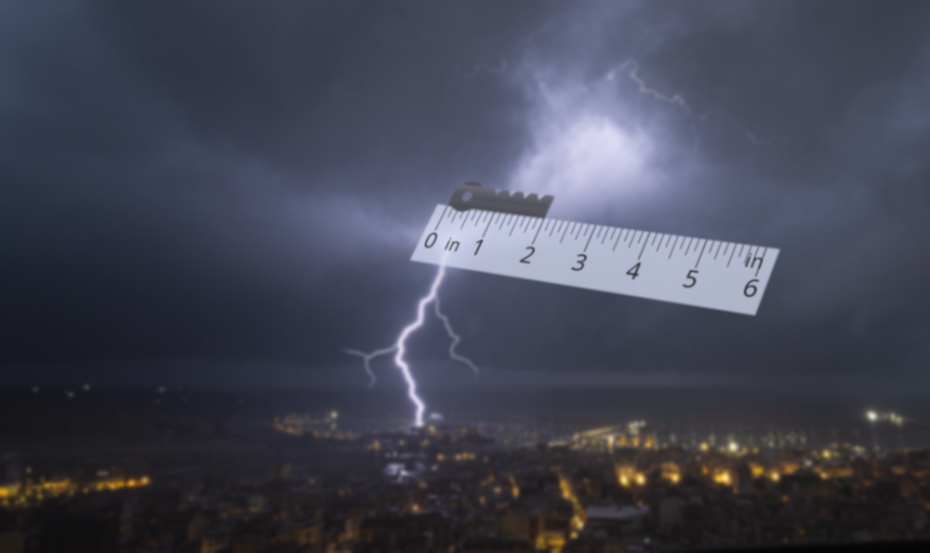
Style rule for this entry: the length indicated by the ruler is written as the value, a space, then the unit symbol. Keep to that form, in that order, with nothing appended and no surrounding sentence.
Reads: 2 in
